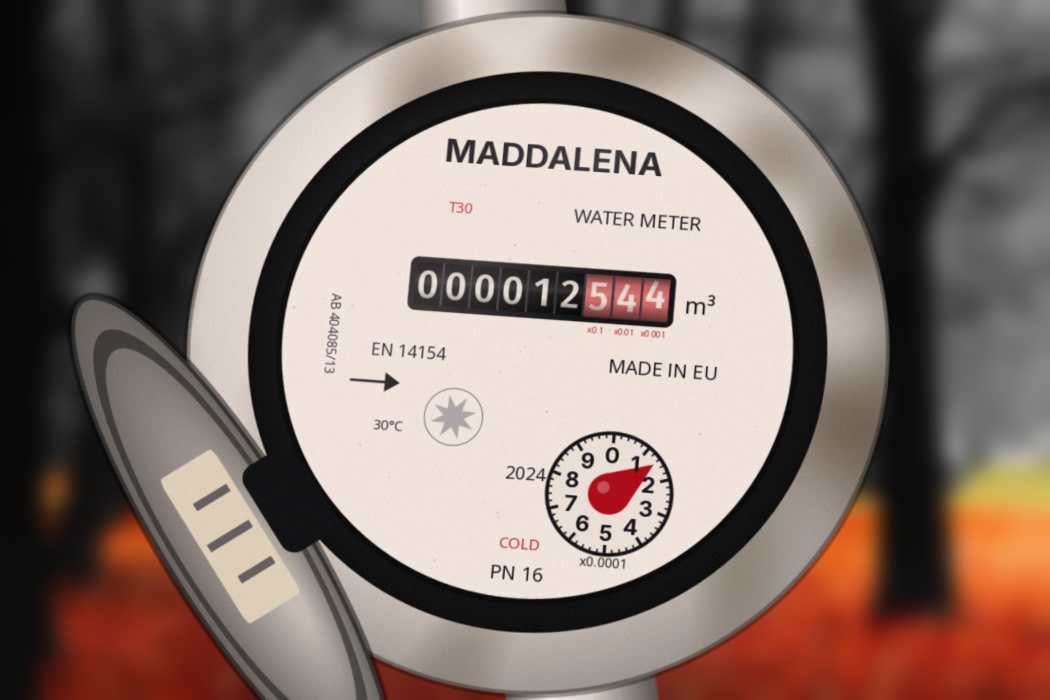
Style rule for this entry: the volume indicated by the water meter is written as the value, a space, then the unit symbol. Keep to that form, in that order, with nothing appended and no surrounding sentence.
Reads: 12.5441 m³
